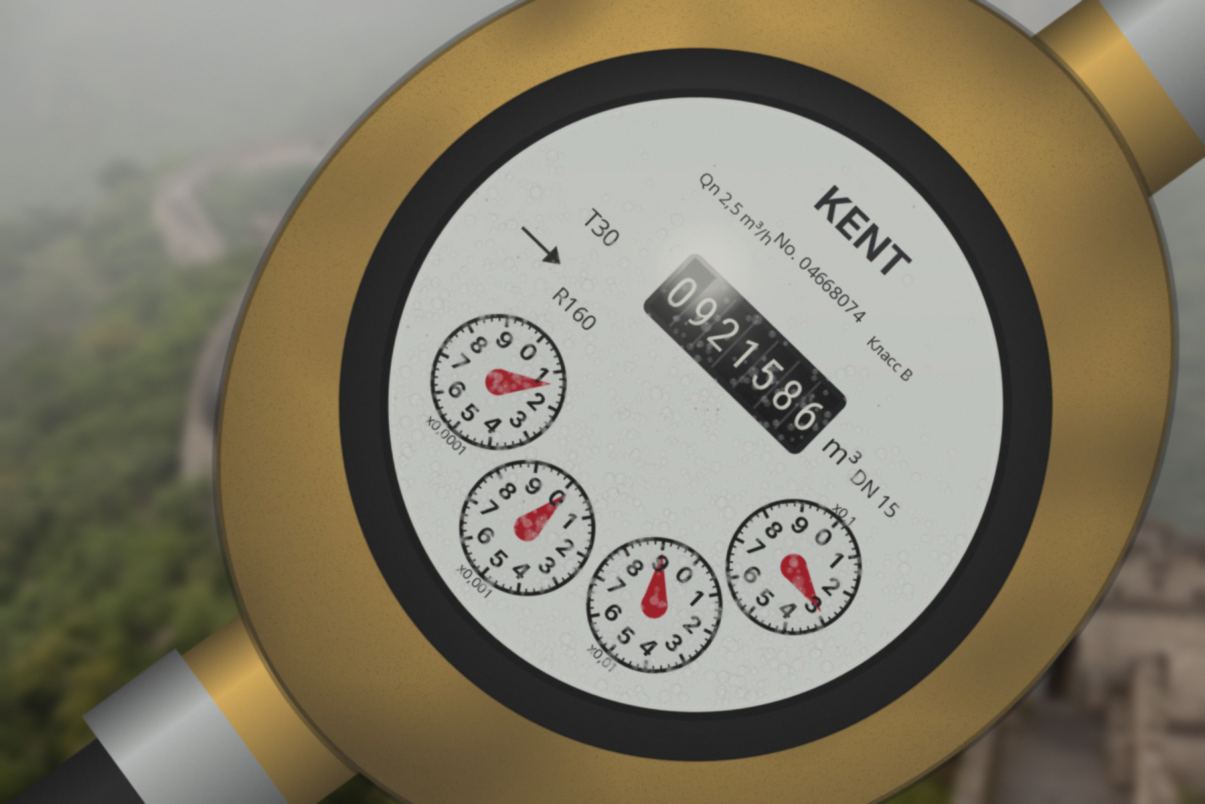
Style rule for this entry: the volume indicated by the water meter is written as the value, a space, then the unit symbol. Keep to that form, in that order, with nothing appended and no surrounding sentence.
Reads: 921586.2901 m³
